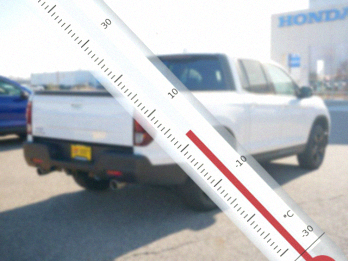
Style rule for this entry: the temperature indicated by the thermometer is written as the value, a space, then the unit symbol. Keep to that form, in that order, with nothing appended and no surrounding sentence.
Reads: 2 °C
